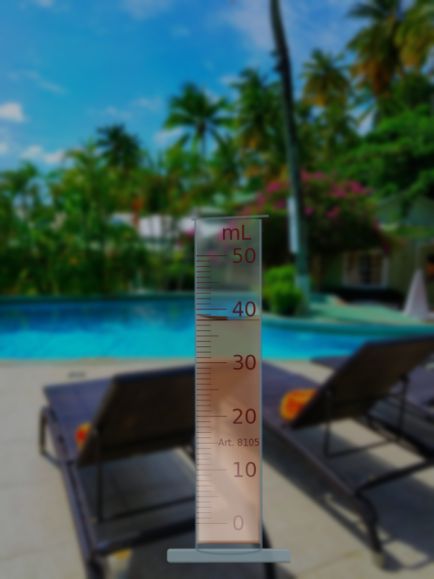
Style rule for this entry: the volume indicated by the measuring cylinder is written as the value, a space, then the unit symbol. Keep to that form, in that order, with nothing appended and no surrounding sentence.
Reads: 38 mL
